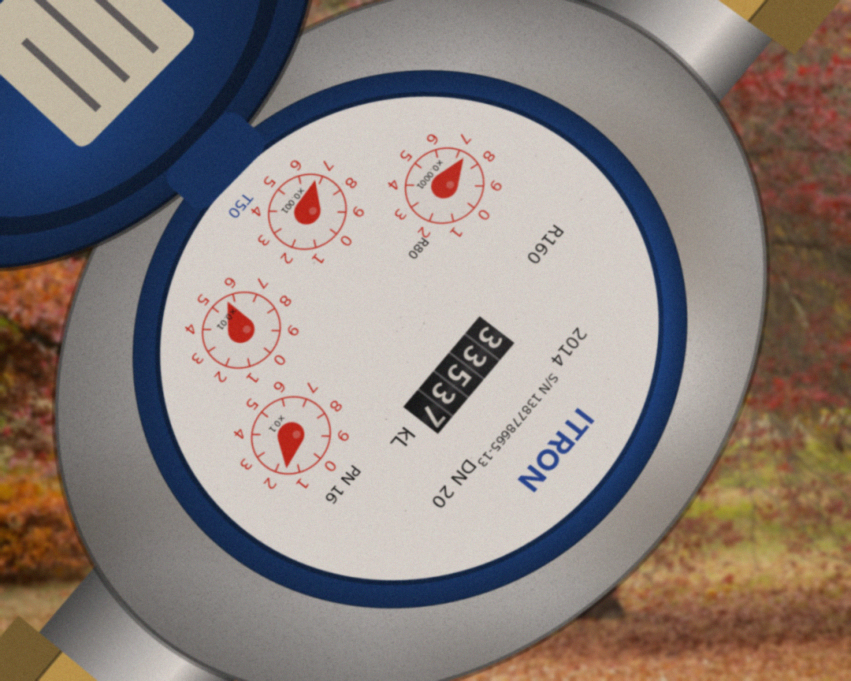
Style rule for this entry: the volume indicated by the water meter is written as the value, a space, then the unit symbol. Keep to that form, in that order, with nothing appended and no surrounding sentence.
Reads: 33537.1567 kL
